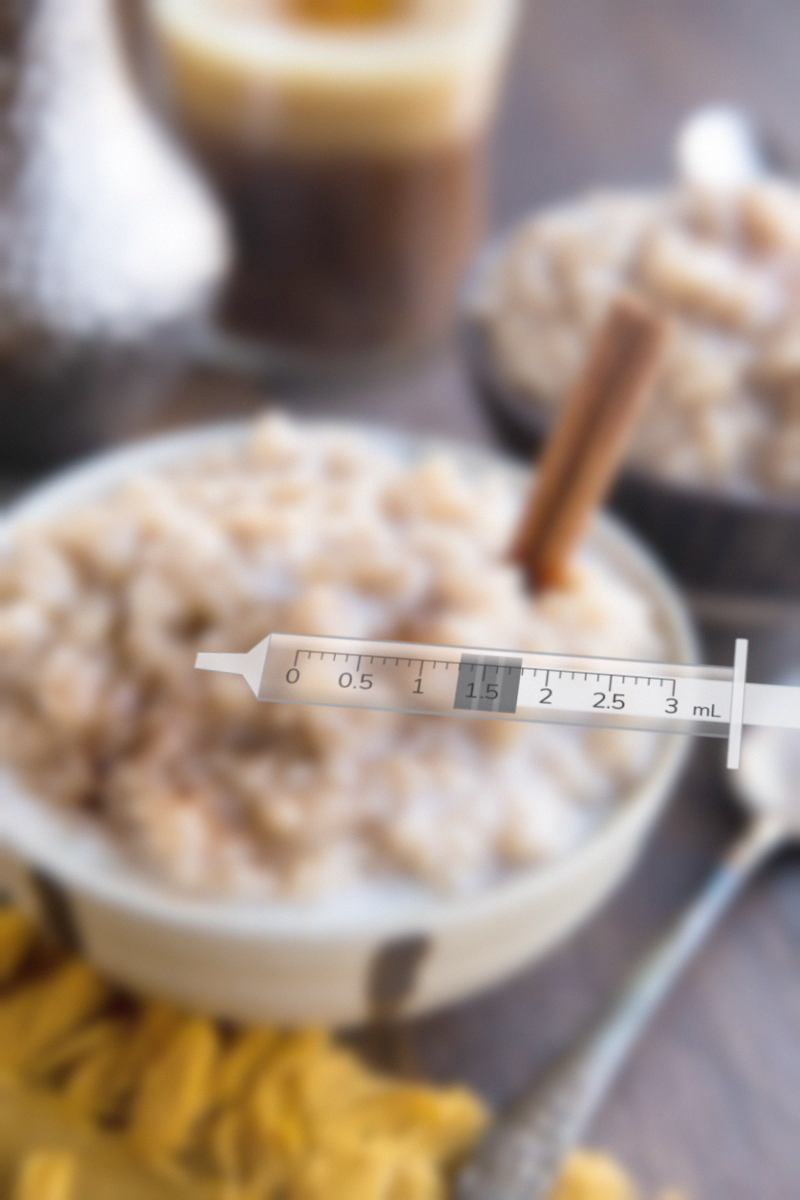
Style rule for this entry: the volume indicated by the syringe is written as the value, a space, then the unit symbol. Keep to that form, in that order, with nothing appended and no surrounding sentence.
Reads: 1.3 mL
